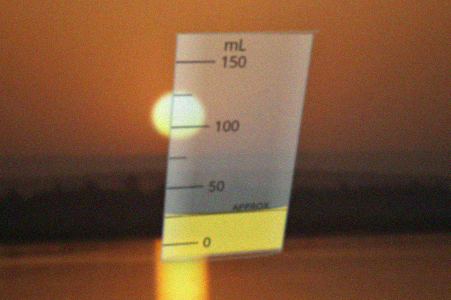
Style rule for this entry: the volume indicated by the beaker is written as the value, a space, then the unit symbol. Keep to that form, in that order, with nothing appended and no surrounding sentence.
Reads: 25 mL
